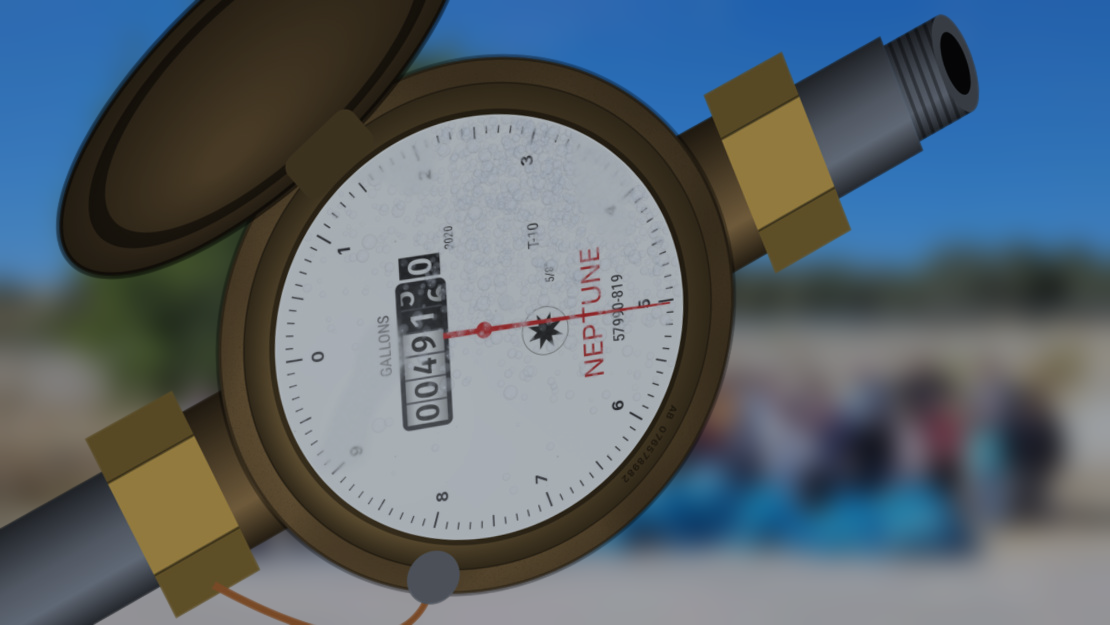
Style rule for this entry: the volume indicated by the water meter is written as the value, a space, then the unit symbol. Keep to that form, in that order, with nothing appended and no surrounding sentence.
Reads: 49155.0 gal
